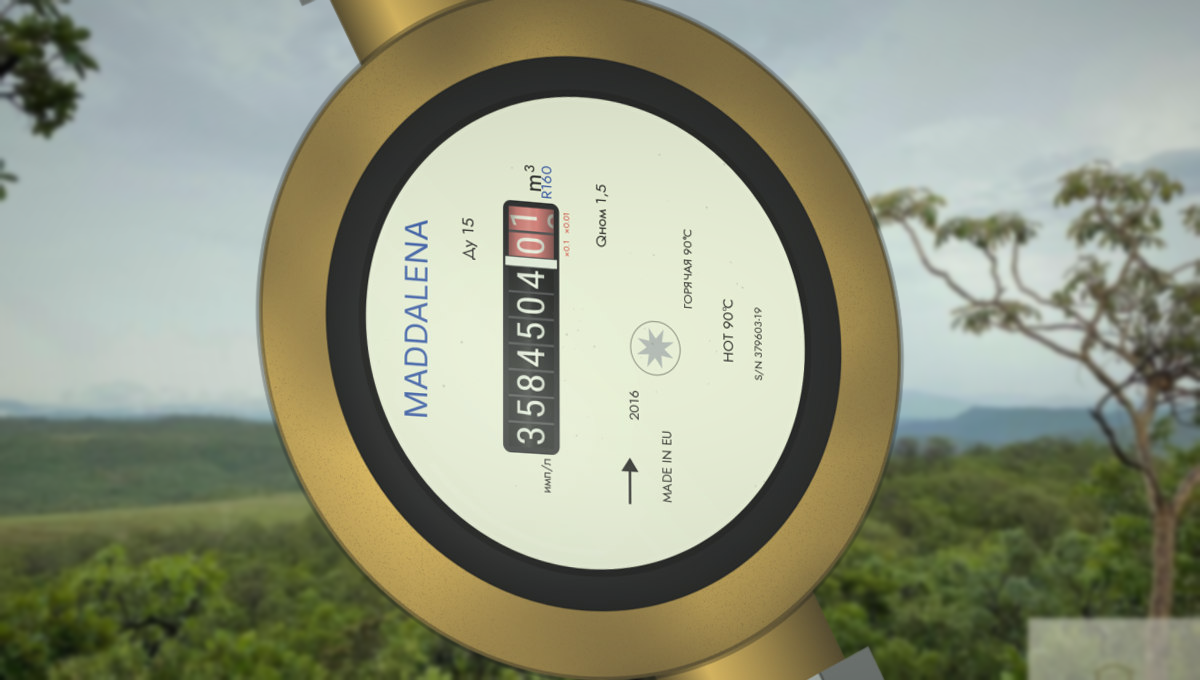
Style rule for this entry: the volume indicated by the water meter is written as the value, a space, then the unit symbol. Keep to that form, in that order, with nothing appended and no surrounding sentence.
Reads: 3584504.01 m³
